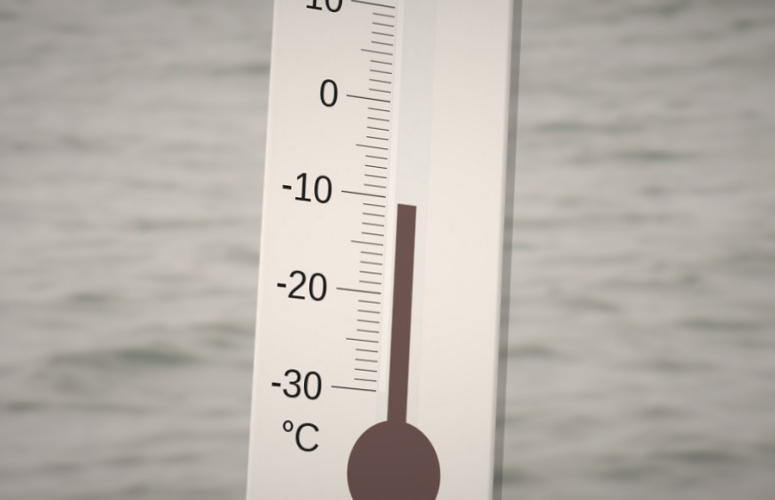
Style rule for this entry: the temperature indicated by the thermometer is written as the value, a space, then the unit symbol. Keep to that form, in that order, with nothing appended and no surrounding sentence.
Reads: -10.5 °C
